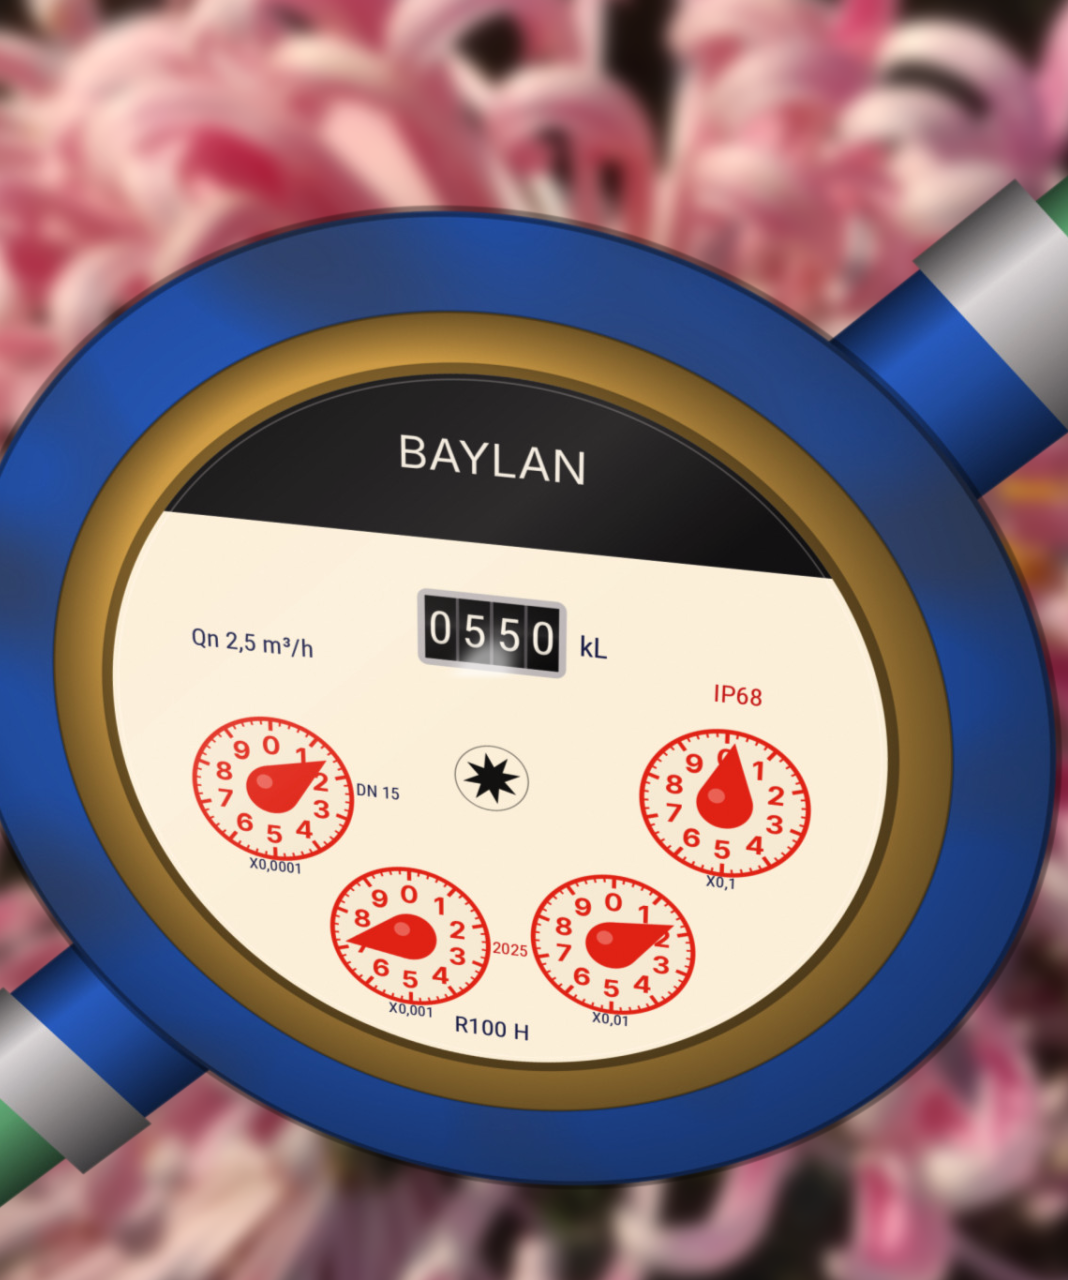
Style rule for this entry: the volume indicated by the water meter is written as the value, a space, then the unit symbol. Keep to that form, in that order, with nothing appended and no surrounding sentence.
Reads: 550.0171 kL
